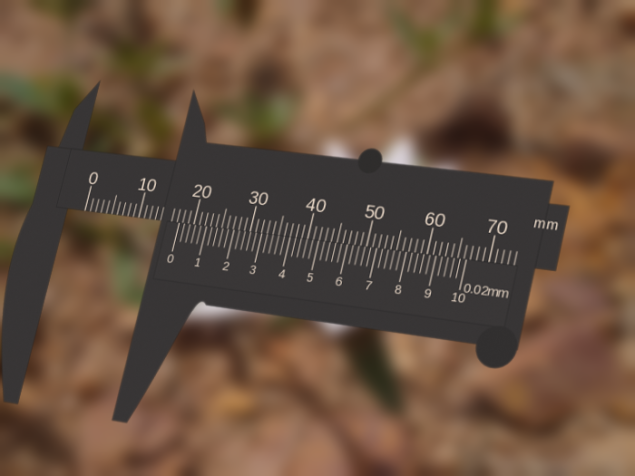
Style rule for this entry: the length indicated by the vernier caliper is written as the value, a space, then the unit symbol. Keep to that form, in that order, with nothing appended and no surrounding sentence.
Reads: 17.4 mm
